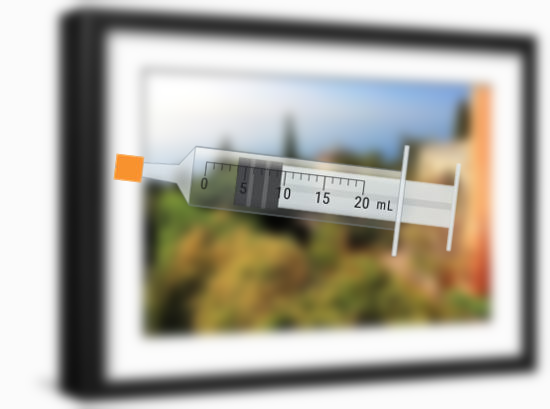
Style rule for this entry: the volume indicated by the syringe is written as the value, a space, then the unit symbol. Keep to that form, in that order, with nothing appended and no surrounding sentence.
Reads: 4 mL
